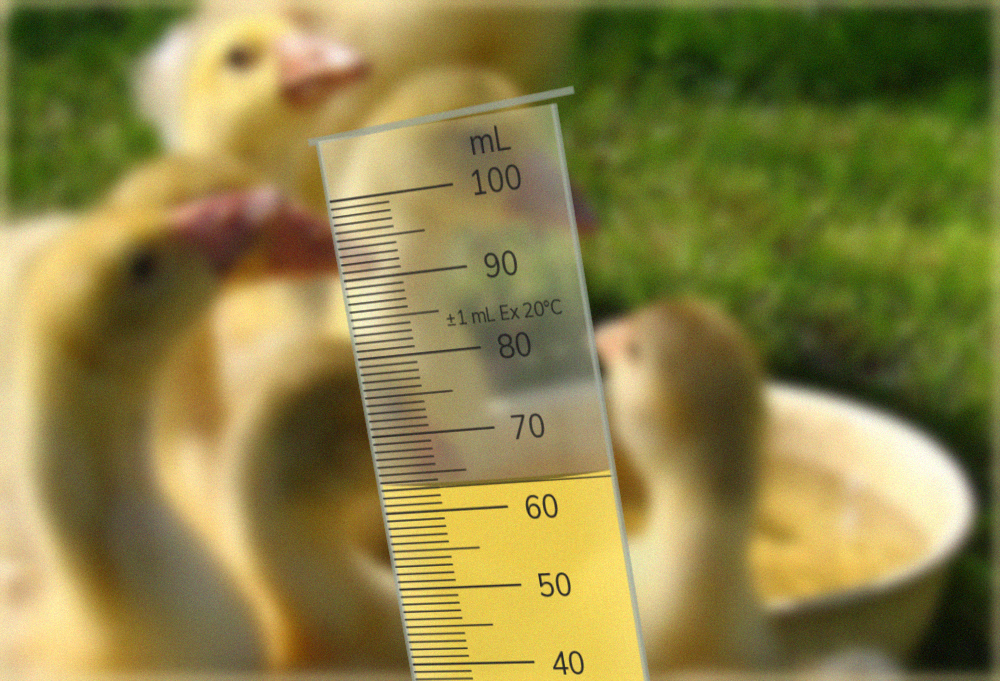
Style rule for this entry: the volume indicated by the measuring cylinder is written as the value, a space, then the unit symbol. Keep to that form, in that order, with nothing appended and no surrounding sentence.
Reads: 63 mL
